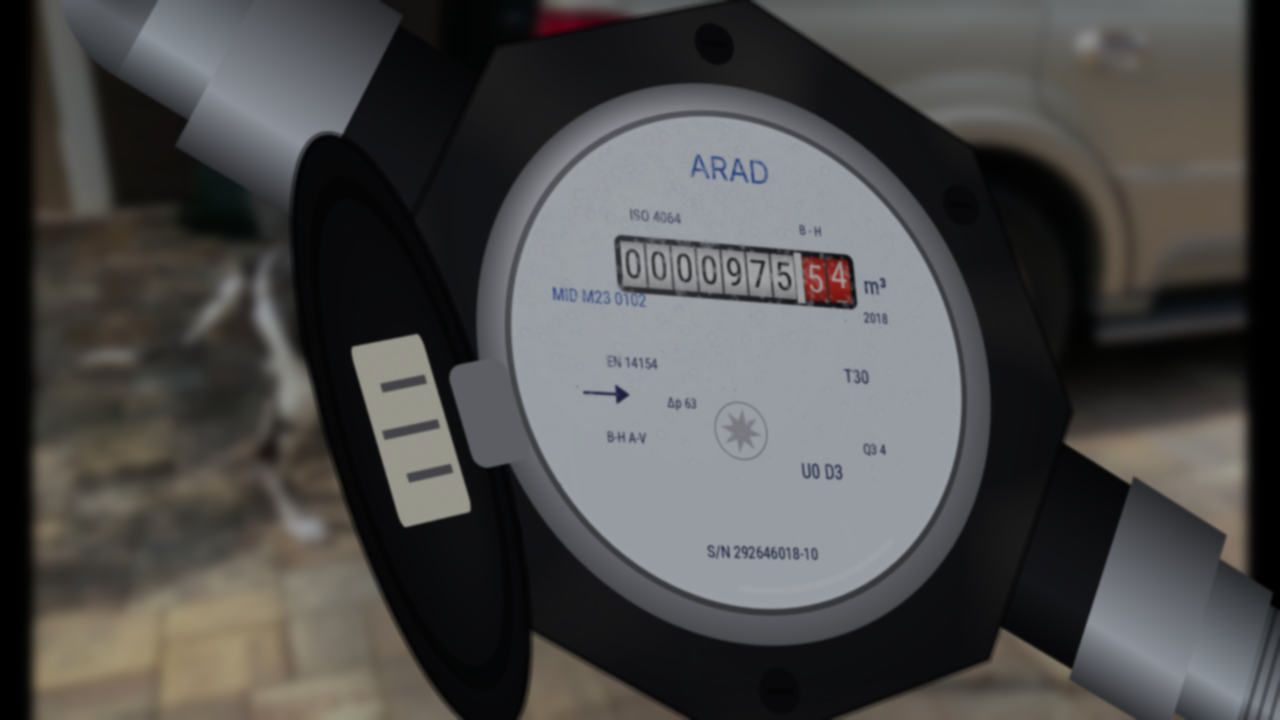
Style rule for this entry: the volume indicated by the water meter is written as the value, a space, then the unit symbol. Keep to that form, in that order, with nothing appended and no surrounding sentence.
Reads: 975.54 m³
